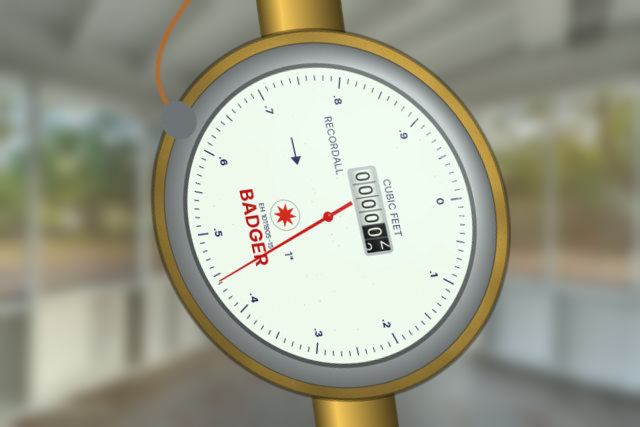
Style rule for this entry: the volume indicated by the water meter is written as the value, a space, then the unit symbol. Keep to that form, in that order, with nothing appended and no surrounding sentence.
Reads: 2.44 ft³
